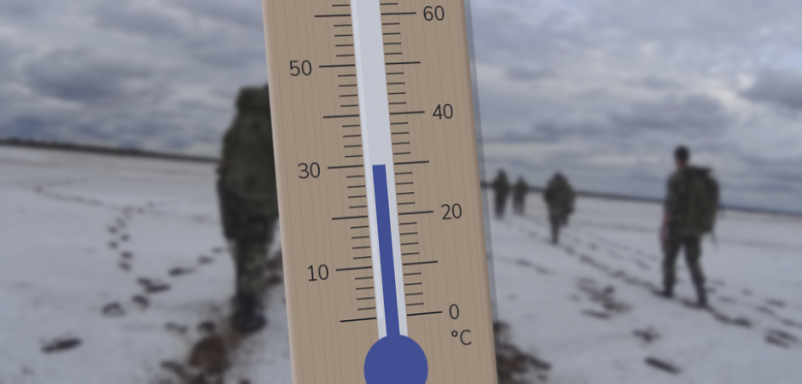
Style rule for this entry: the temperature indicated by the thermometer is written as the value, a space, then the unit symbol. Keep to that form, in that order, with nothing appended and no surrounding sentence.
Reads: 30 °C
